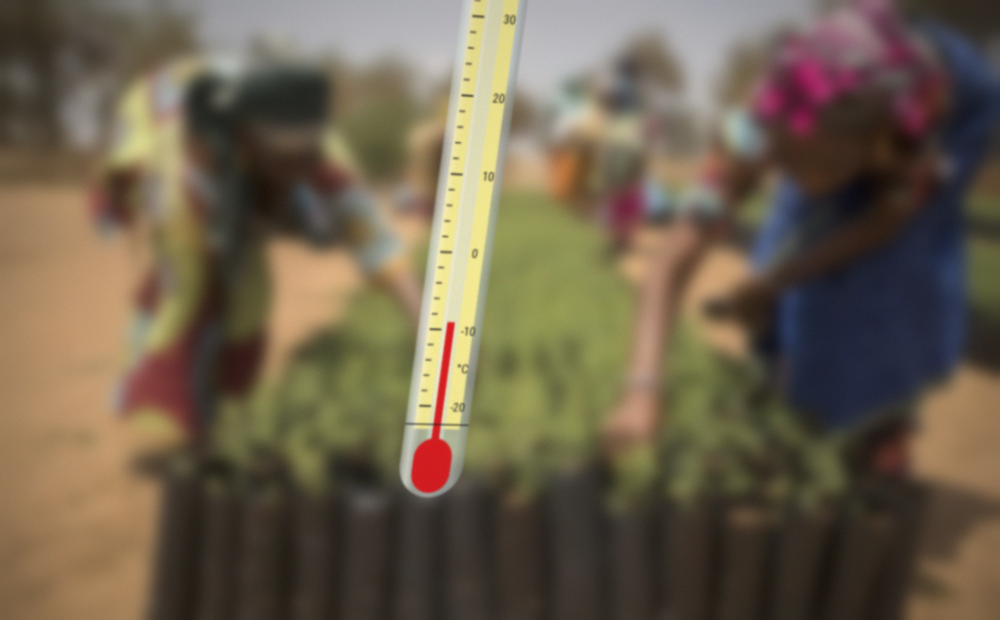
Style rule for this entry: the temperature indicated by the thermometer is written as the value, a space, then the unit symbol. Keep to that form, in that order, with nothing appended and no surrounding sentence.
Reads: -9 °C
